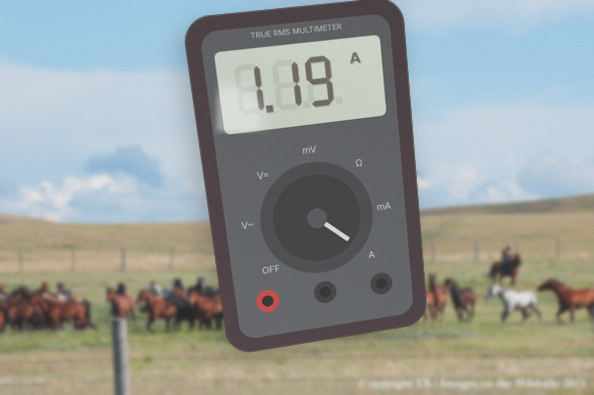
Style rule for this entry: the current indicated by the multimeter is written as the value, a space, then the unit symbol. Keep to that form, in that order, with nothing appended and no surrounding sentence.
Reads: 1.19 A
